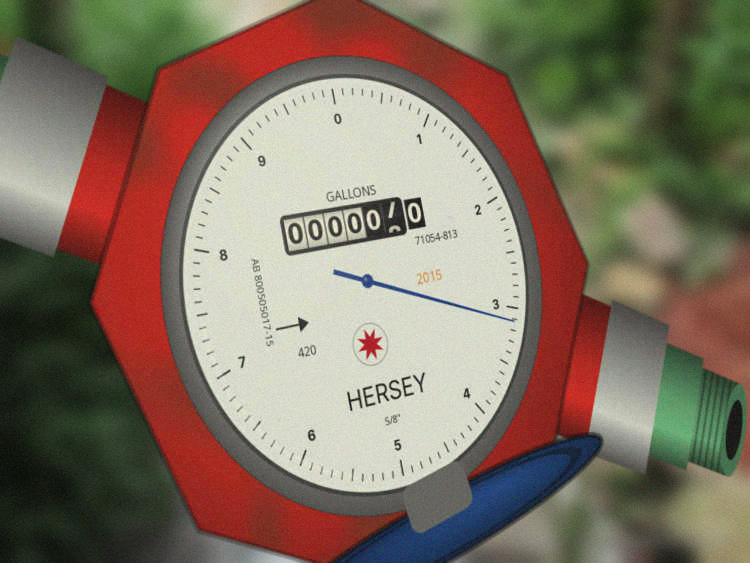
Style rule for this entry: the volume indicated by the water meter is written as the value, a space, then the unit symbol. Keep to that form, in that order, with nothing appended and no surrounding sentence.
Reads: 73.1 gal
